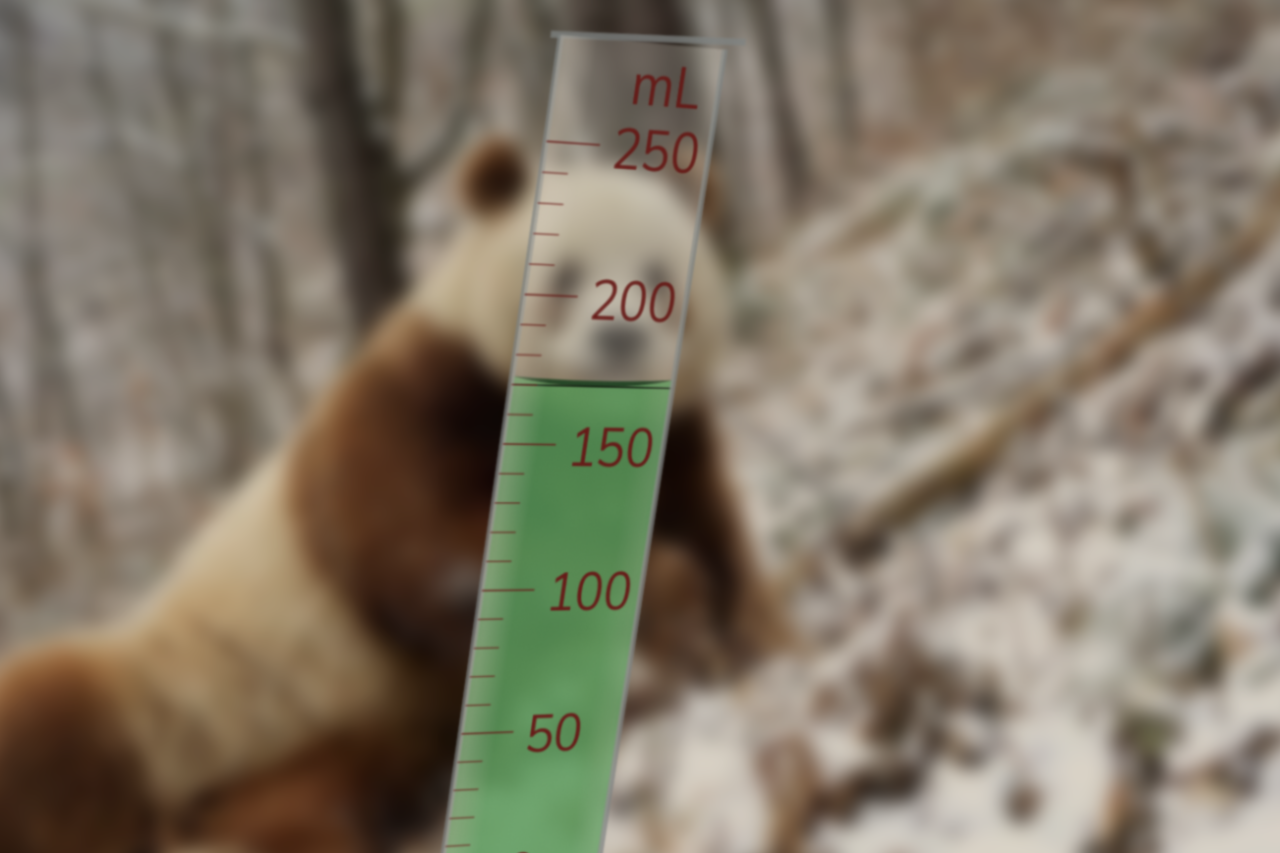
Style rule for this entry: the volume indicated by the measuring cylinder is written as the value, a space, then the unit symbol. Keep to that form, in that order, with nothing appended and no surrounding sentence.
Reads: 170 mL
